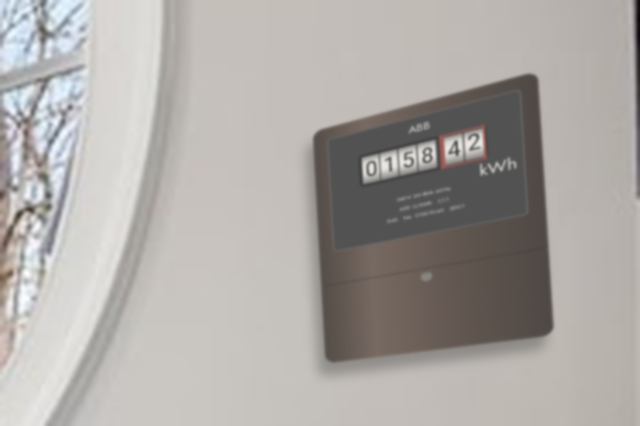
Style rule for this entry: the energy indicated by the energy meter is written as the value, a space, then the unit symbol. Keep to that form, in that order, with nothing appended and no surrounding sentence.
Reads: 158.42 kWh
